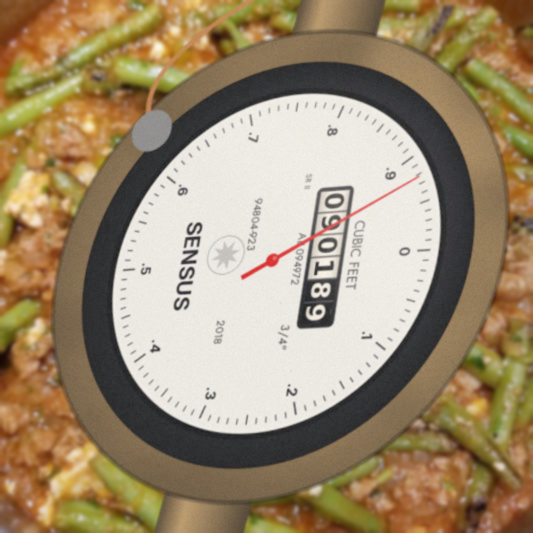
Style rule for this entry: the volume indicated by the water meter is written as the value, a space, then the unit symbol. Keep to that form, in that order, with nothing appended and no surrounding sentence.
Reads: 90188.92 ft³
